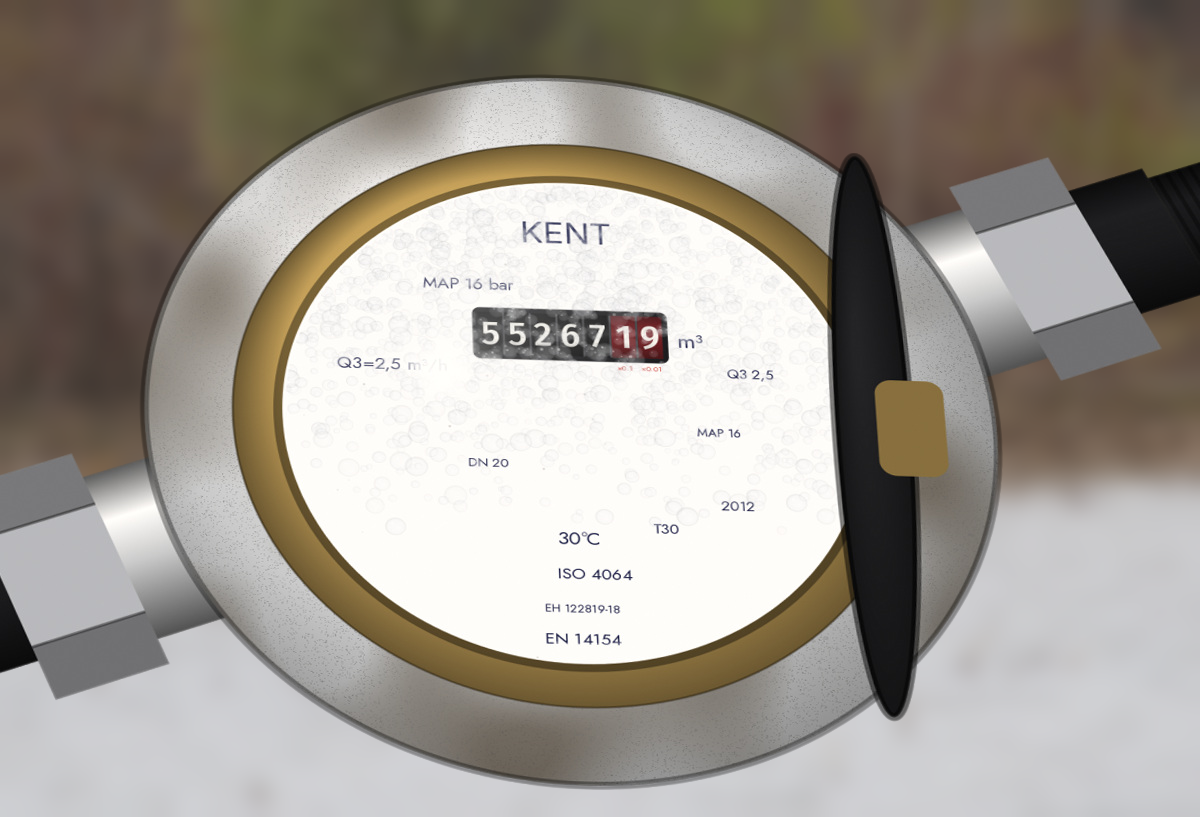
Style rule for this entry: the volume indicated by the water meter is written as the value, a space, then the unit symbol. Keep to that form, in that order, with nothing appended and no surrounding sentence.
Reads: 55267.19 m³
